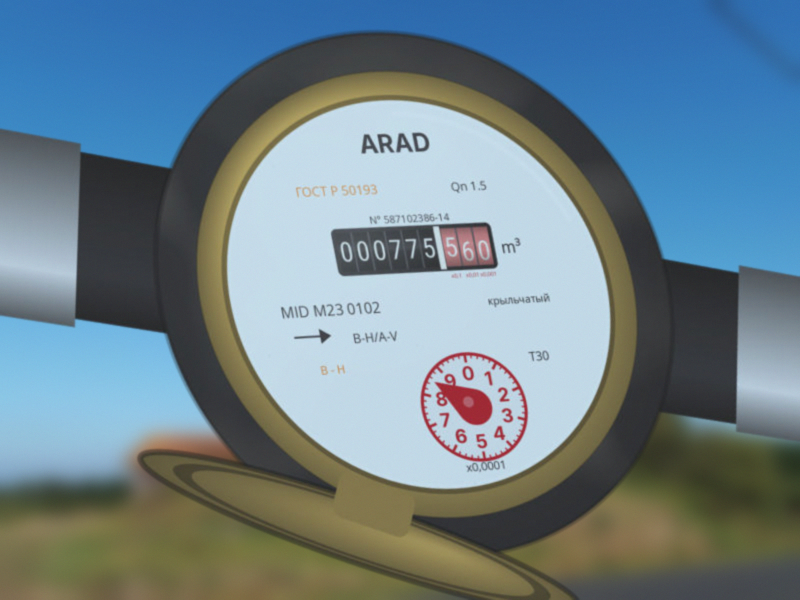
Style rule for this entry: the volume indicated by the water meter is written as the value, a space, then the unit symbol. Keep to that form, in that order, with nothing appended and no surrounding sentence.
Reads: 775.5598 m³
